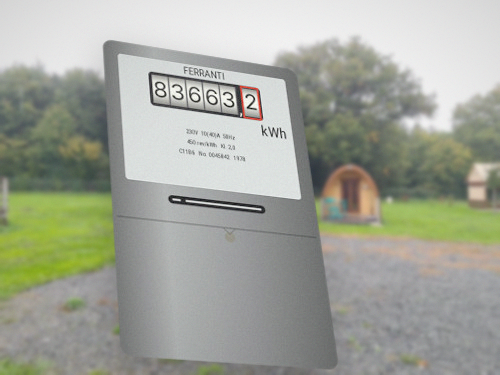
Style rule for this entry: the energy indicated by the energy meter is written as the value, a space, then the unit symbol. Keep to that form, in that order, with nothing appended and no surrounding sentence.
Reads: 83663.2 kWh
